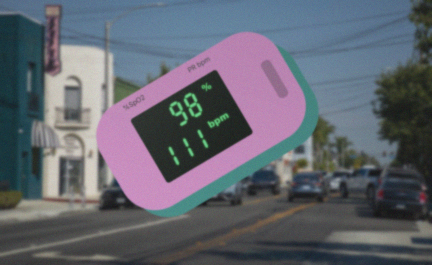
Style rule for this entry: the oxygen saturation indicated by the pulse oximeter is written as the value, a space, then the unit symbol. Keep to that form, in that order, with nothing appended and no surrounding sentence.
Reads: 98 %
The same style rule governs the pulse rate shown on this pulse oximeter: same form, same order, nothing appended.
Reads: 111 bpm
